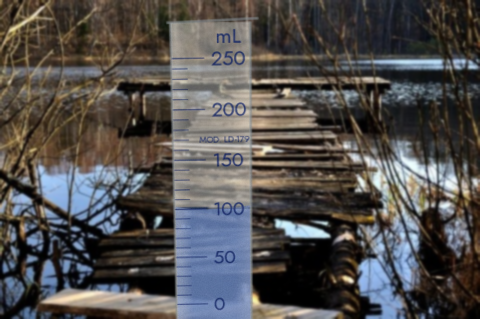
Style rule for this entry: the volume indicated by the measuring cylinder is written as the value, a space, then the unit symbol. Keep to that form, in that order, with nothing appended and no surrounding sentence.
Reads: 100 mL
